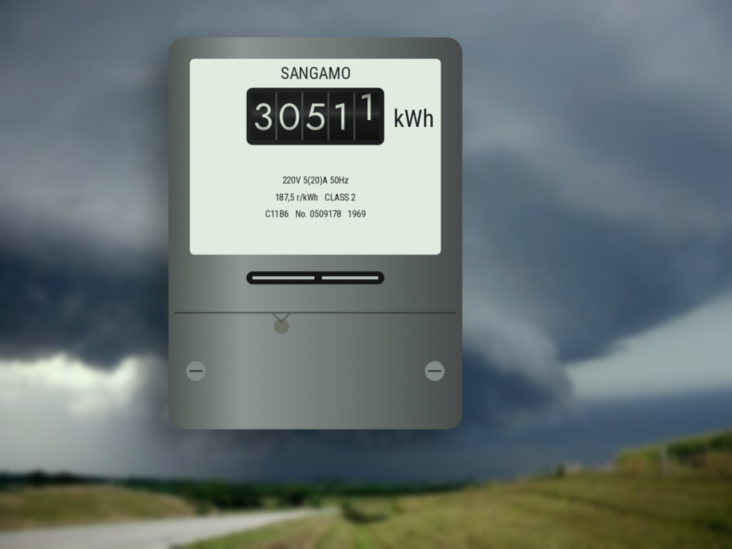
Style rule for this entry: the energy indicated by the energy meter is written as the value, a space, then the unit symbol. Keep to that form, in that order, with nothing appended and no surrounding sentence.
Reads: 30511 kWh
